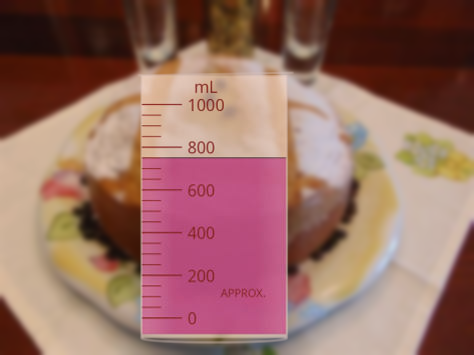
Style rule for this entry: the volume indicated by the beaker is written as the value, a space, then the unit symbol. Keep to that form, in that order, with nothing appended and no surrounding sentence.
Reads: 750 mL
